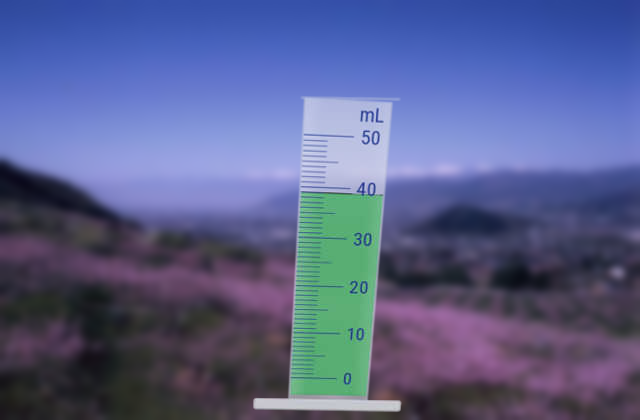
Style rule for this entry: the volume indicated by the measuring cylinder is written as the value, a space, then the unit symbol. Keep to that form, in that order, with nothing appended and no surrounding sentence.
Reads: 39 mL
